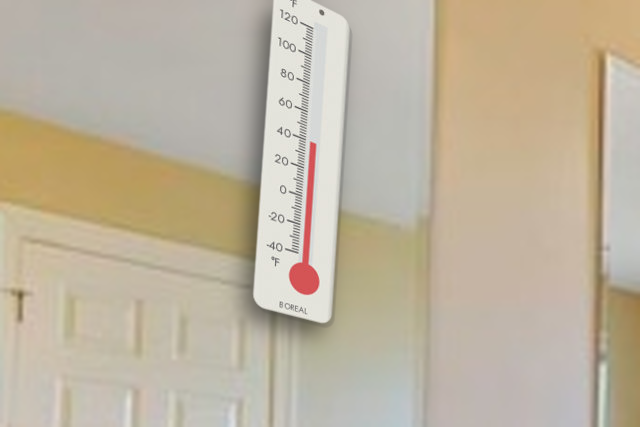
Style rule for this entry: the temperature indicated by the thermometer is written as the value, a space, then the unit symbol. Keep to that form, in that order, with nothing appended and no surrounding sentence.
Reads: 40 °F
